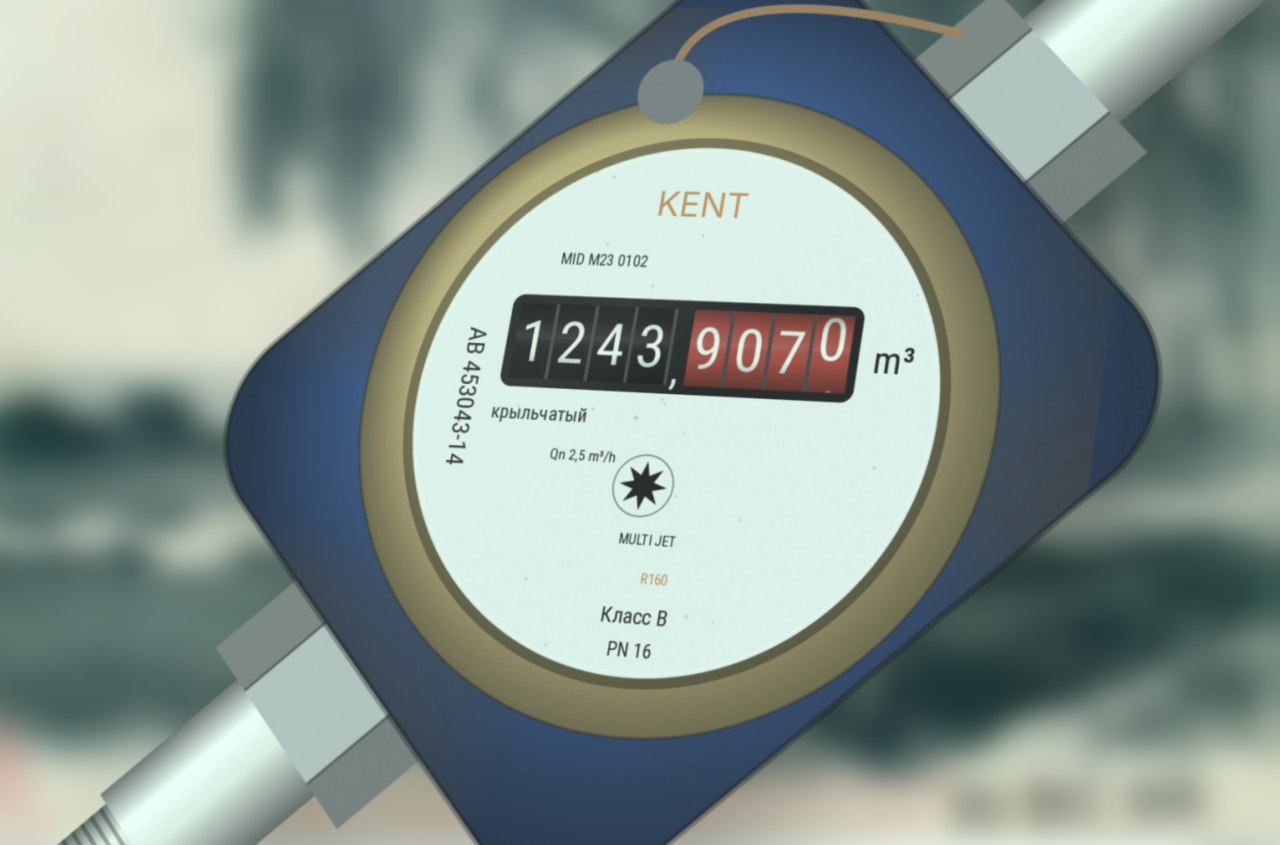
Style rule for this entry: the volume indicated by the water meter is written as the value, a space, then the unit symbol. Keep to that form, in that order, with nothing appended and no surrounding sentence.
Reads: 1243.9070 m³
